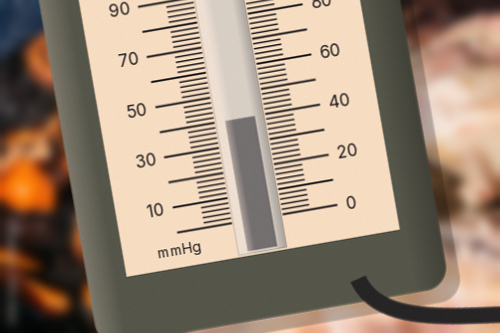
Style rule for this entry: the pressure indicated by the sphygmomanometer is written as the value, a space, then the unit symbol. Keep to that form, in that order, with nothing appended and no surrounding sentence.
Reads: 40 mmHg
